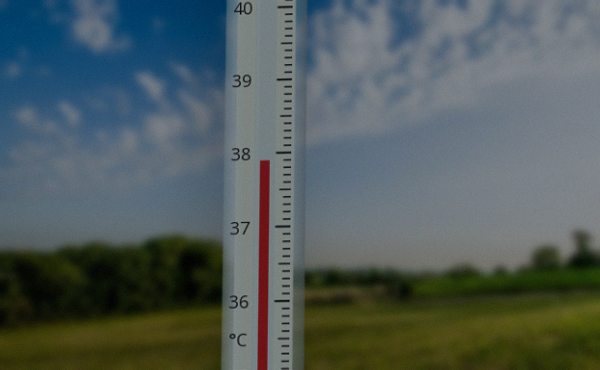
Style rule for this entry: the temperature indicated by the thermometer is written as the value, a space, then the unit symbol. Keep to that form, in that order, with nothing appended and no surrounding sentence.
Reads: 37.9 °C
